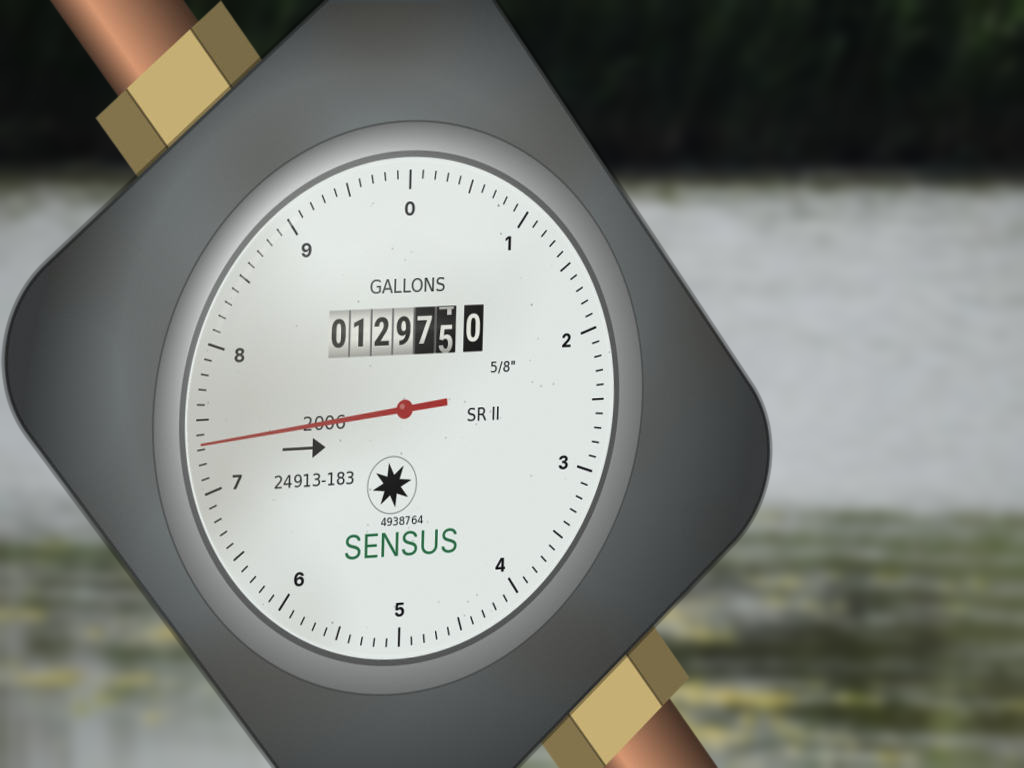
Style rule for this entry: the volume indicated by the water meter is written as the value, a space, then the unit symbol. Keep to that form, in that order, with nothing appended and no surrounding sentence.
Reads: 129747.3 gal
